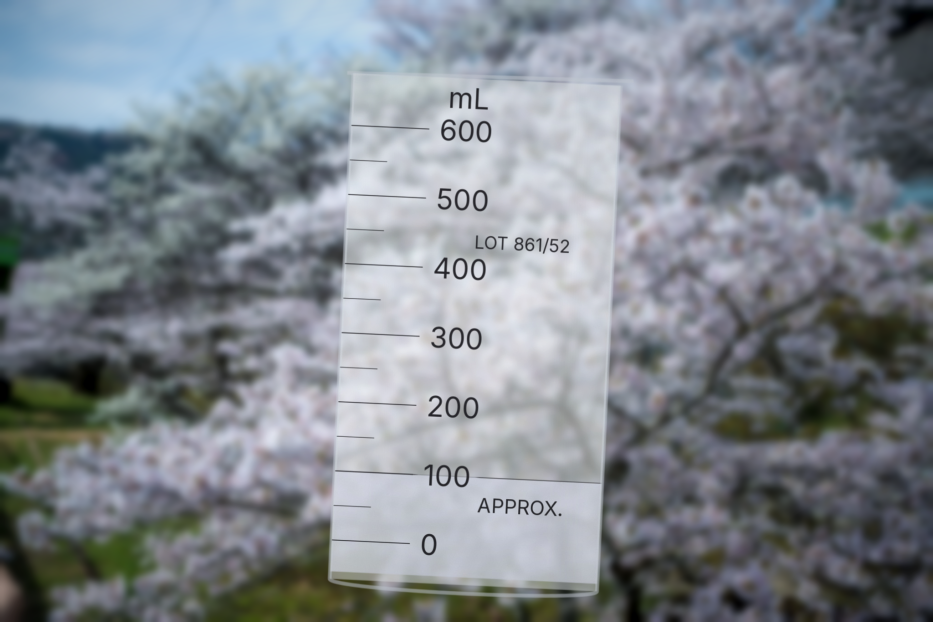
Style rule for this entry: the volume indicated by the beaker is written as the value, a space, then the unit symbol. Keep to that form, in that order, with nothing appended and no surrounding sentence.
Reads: 100 mL
